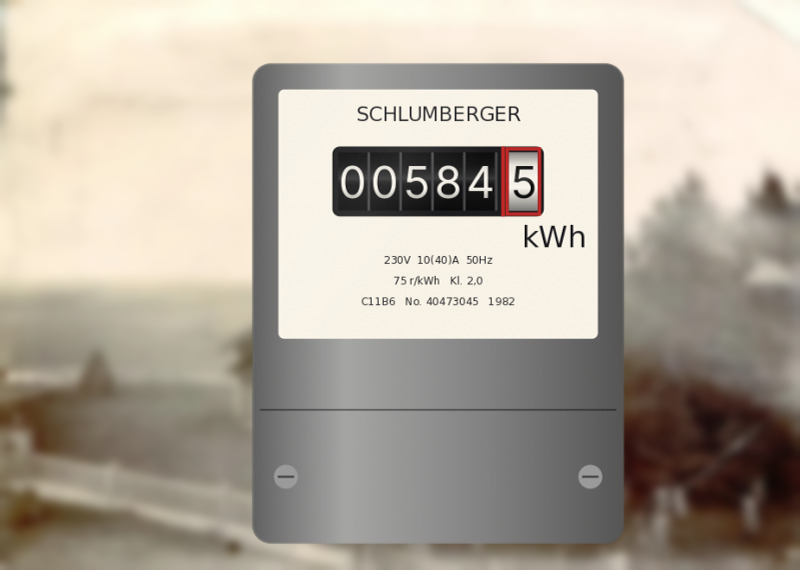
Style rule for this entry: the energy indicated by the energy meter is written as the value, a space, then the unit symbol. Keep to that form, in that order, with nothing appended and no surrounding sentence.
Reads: 584.5 kWh
